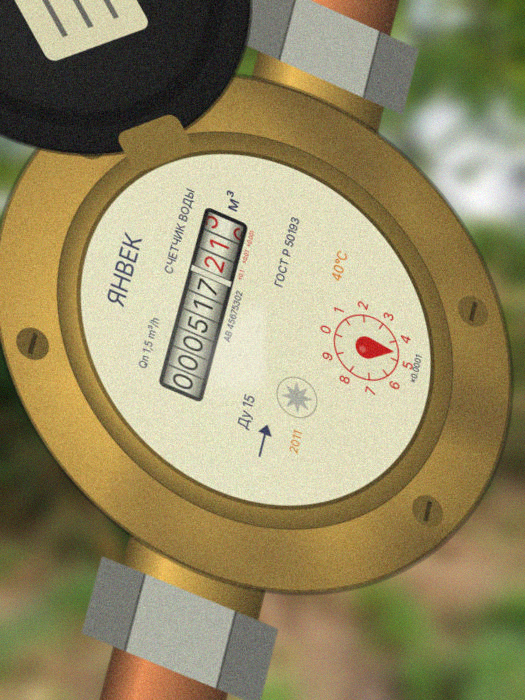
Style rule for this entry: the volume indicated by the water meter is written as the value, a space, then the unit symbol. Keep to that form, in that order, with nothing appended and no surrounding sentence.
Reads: 517.2154 m³
